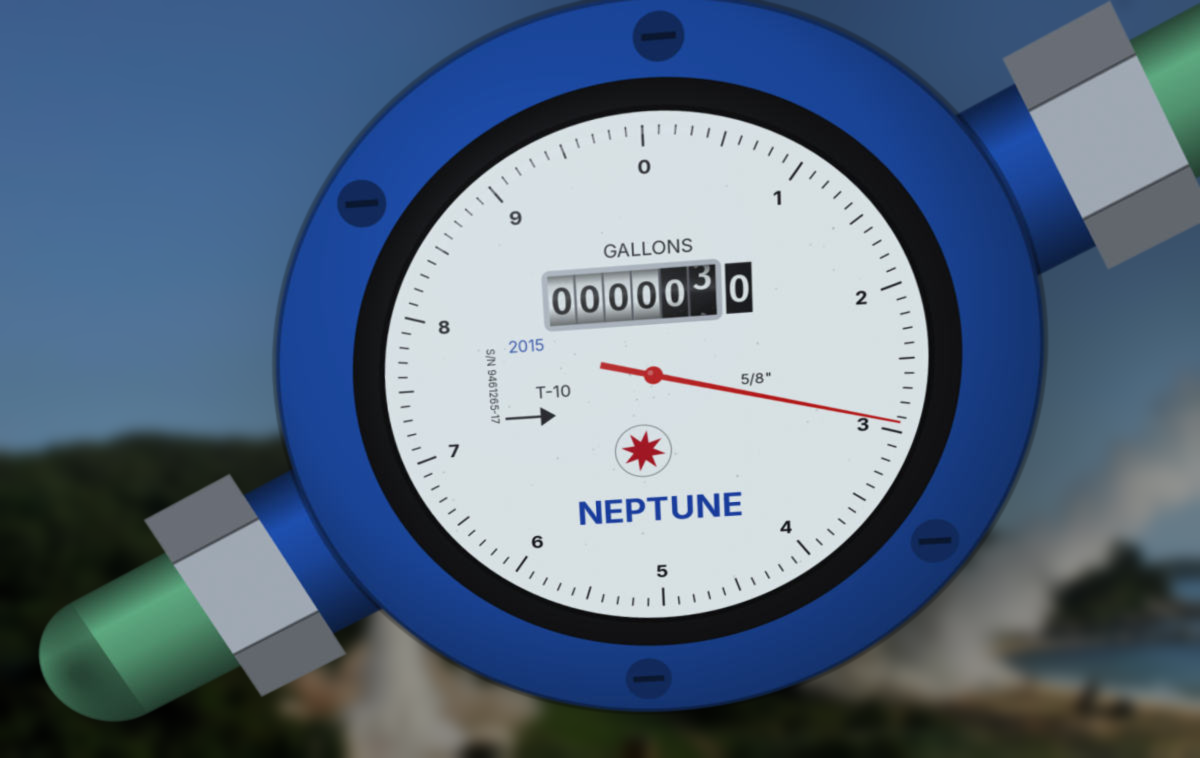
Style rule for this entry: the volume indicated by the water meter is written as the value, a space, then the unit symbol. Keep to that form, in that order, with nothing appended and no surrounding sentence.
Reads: 32.9 gal
